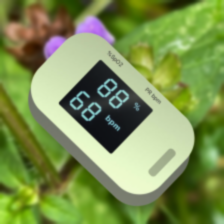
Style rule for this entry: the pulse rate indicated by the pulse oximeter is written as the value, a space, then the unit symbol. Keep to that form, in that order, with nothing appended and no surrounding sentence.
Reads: 68 bpm
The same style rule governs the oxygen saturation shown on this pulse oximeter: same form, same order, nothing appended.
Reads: 88 %
